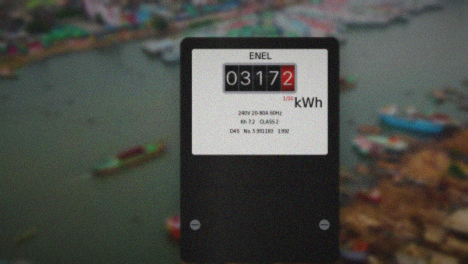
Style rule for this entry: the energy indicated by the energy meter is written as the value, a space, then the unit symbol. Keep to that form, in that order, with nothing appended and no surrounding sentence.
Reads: 317.2 kWh
